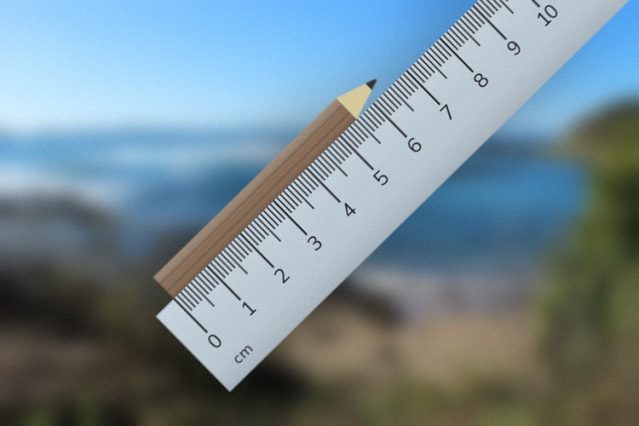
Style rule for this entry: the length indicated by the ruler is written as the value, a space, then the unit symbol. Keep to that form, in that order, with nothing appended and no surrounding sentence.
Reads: 6.4 cm
